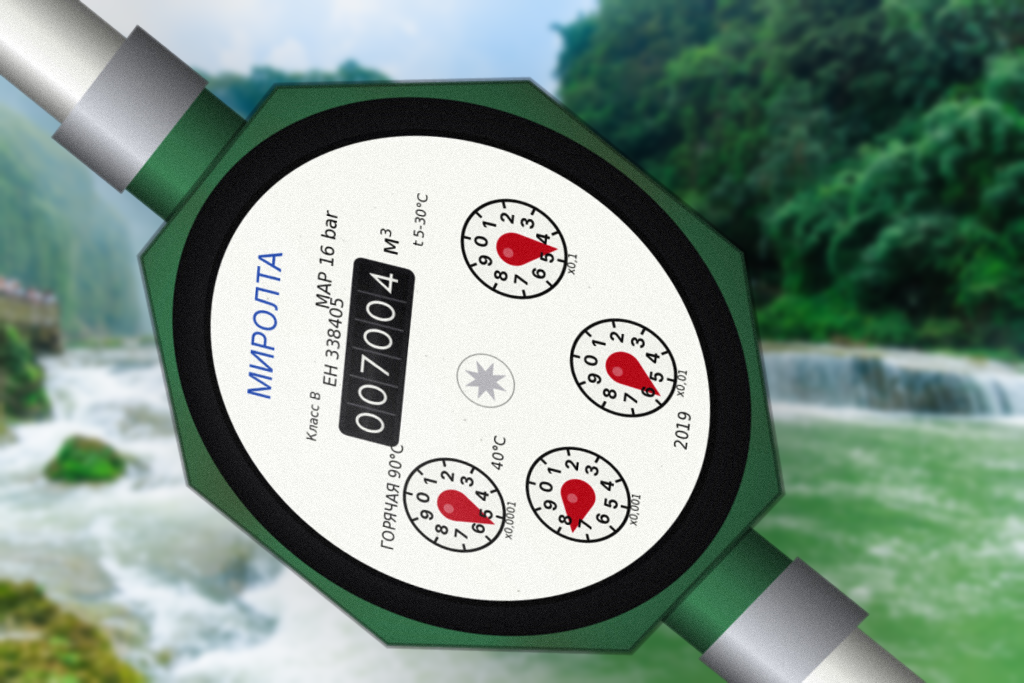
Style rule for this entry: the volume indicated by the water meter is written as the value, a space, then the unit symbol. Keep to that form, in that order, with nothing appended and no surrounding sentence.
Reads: 7004.4575 m³
